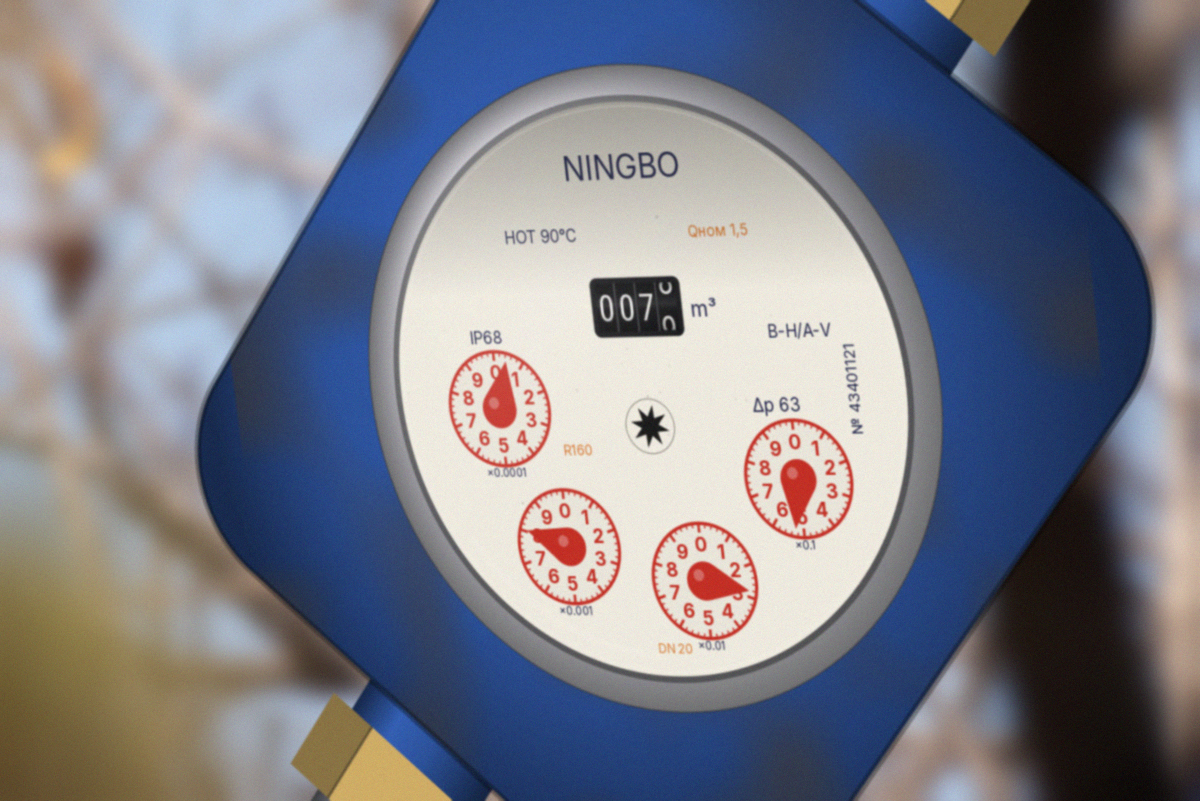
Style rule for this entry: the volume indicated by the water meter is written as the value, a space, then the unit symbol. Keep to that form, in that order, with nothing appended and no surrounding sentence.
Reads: 78.5280 m³
